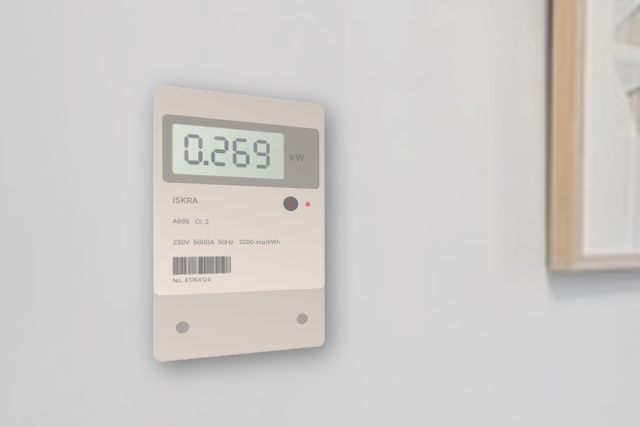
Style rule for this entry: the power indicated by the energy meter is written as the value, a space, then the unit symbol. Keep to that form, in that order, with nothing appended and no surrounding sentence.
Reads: 0.269 kW
